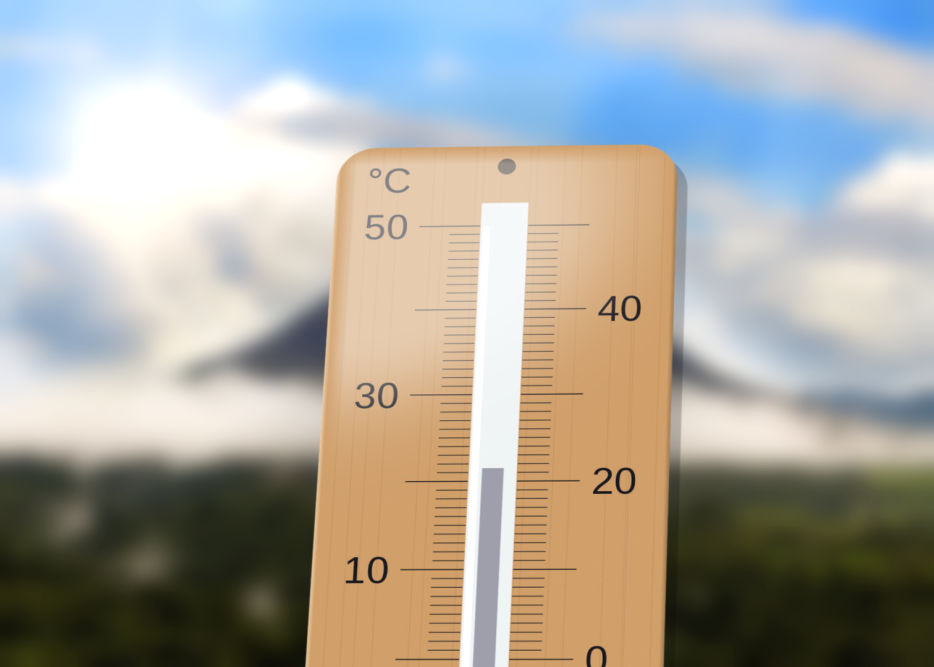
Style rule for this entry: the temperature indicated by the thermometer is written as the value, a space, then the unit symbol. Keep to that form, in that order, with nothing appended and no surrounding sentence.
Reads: 21.5 °C
